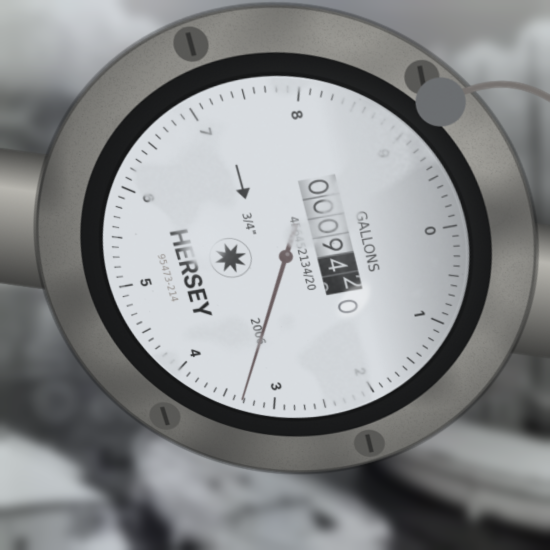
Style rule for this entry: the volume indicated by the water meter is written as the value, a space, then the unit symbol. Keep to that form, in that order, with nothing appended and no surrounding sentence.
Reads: 9423.3 gal
